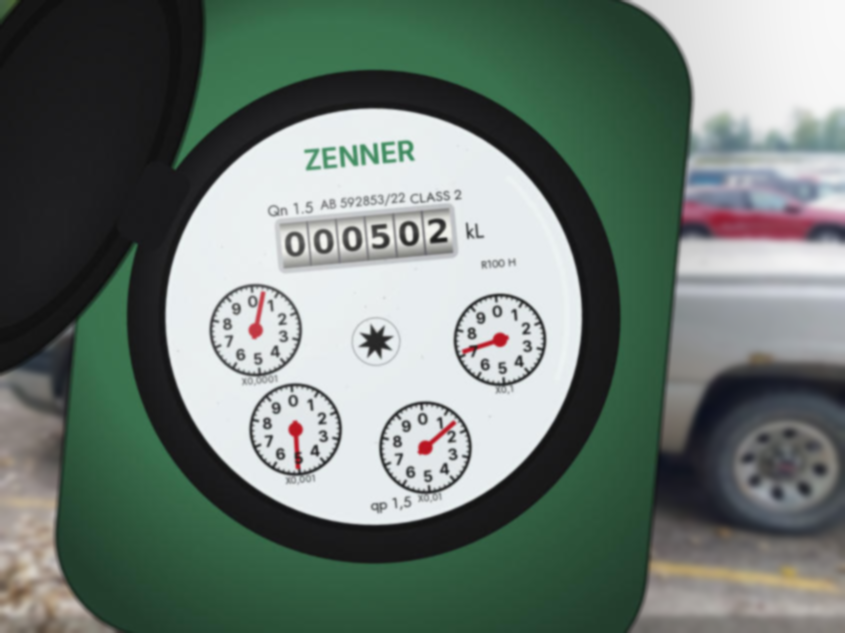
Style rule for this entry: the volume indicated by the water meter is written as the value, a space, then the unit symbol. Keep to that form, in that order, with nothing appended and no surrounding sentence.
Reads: 502.7150 kL
